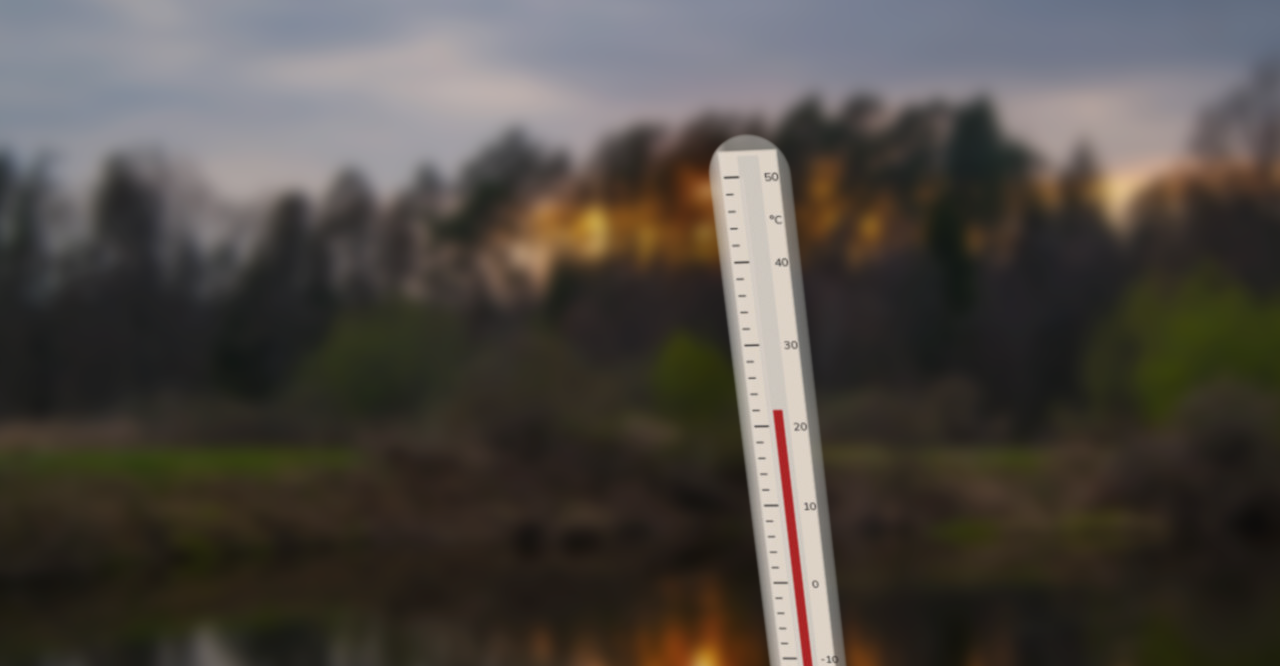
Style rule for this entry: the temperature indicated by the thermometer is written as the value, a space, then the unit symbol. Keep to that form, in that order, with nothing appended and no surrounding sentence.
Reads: 22 °C
